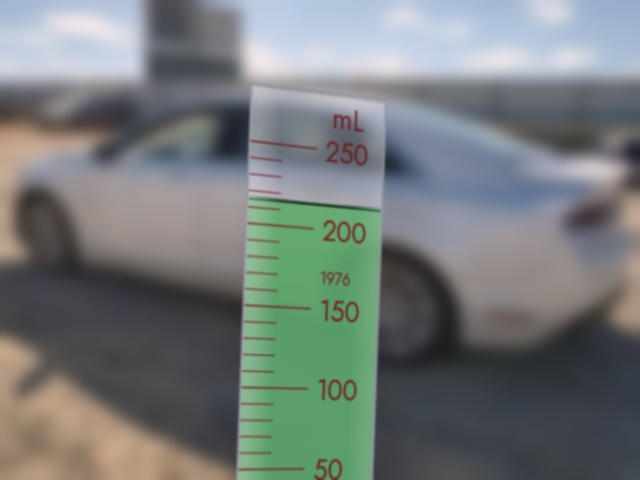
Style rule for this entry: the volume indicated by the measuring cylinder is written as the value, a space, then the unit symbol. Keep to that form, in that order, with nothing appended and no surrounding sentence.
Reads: 215 mL
